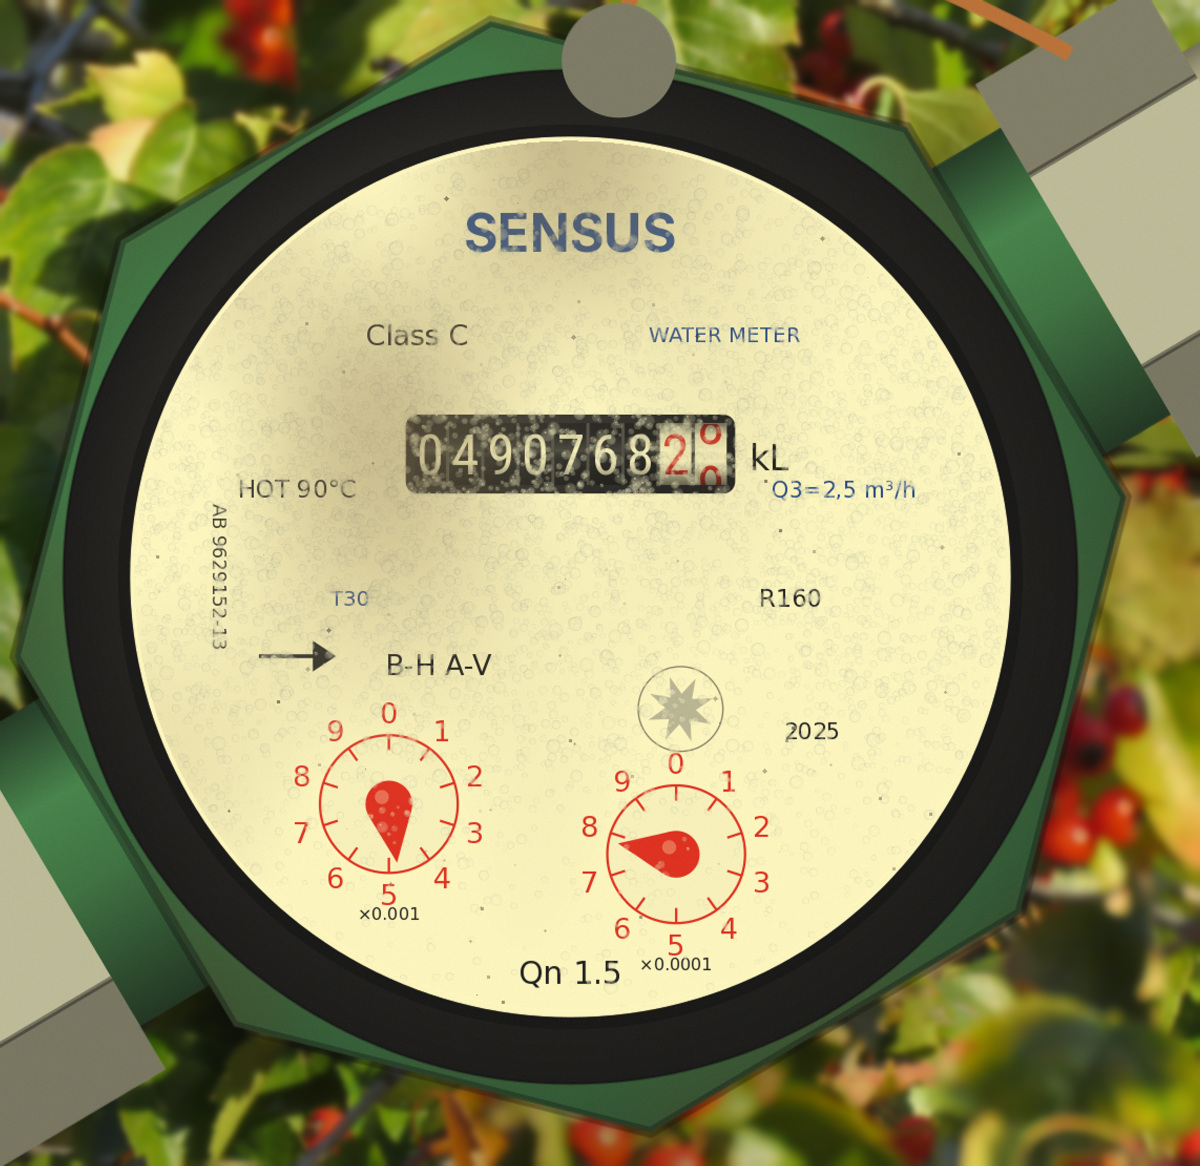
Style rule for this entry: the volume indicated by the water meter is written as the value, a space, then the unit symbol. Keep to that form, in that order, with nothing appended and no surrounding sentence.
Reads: 490768.2847 kL
